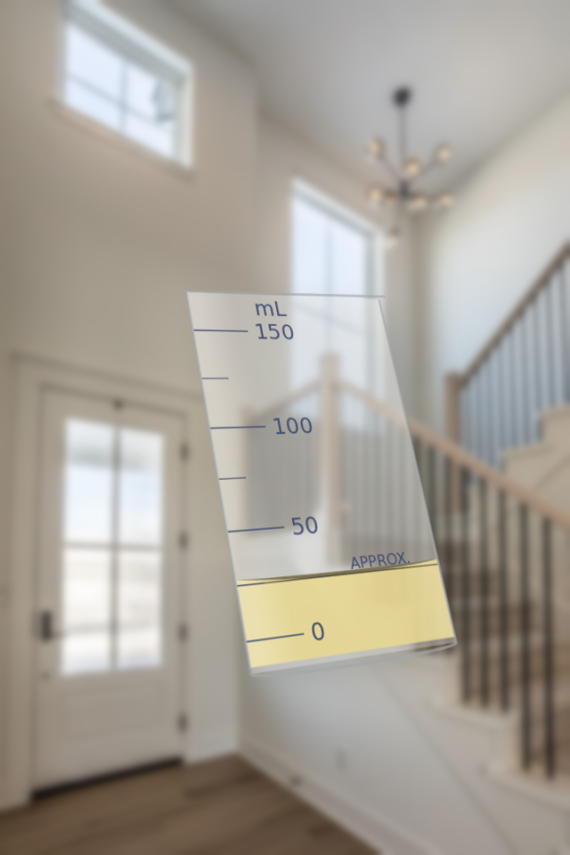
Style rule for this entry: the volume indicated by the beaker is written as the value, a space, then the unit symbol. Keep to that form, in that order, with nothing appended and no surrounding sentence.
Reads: 25 mL
